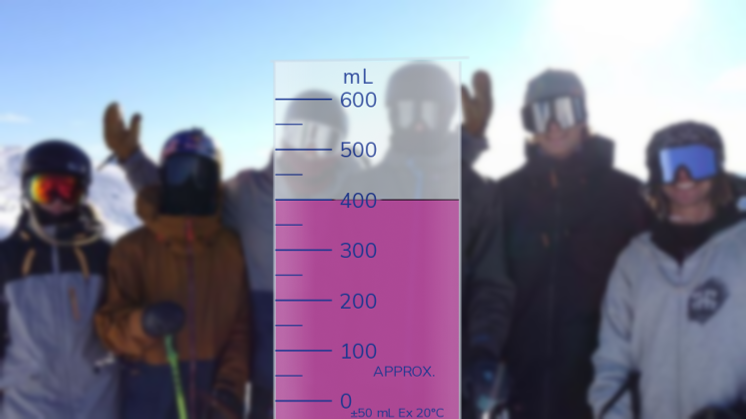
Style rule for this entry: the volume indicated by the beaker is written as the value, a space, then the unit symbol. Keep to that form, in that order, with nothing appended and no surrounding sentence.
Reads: 400 mL
